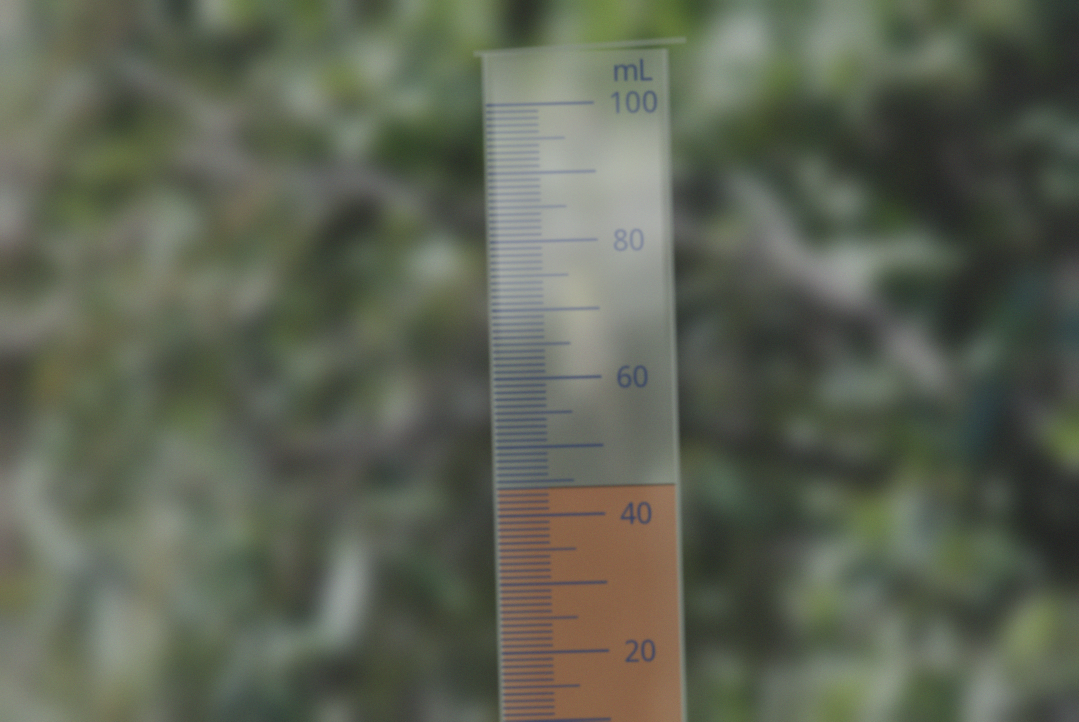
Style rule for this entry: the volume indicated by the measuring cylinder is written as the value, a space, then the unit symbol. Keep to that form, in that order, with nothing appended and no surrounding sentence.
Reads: 44 mL
